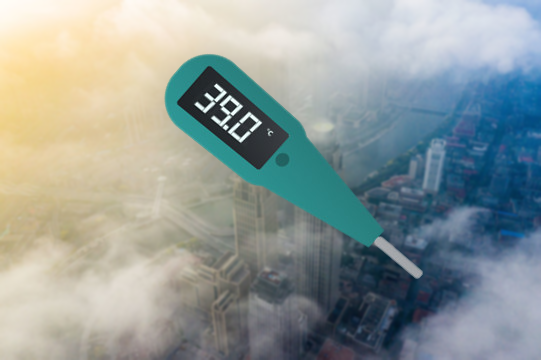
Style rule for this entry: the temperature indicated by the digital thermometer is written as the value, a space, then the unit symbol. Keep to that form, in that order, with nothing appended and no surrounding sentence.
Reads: 39.0 °C
